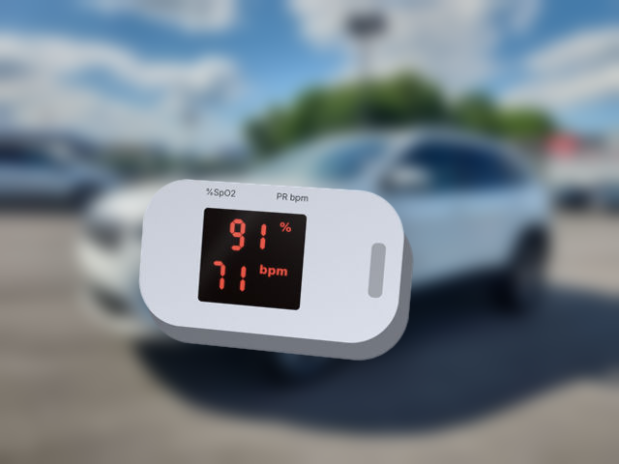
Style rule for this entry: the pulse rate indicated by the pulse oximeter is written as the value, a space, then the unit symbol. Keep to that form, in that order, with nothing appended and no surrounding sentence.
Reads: 71 bpm
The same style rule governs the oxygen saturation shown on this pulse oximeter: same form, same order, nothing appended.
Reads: 91 %
